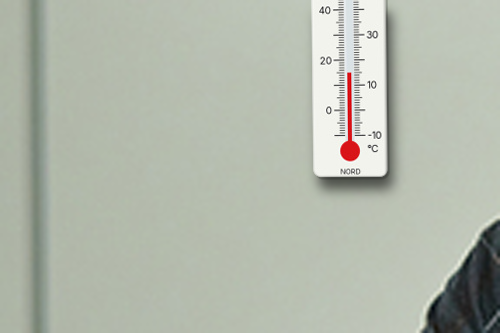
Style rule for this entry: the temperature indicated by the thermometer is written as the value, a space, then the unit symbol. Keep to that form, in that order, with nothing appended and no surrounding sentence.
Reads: 15 °C
